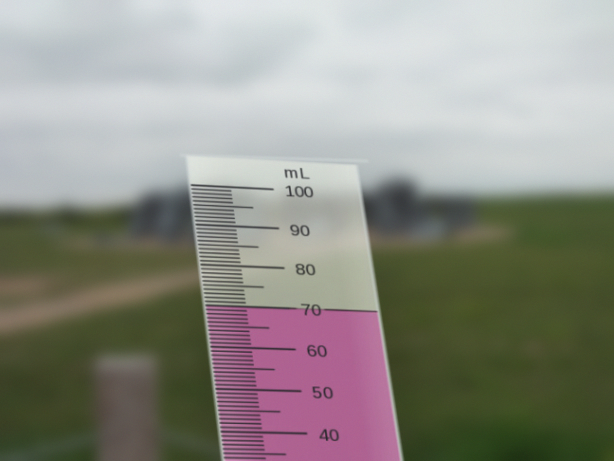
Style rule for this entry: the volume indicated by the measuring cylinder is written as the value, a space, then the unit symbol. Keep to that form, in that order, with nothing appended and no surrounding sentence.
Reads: 70 mL
